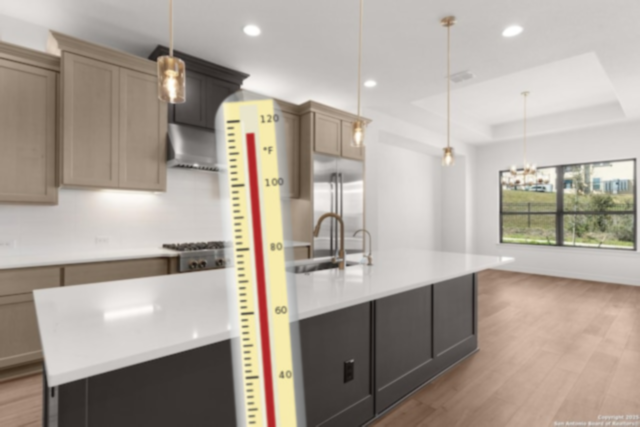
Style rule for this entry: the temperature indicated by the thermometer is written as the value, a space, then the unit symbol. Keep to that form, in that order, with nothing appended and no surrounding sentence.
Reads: 116 °F
